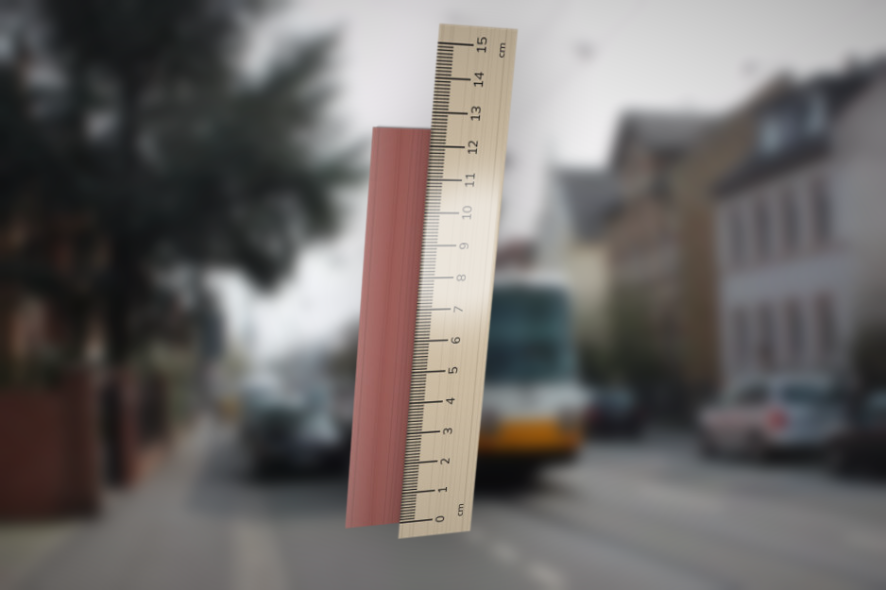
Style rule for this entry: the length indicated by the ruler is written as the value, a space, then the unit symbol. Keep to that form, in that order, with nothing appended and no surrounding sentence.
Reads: 12.5 cm
